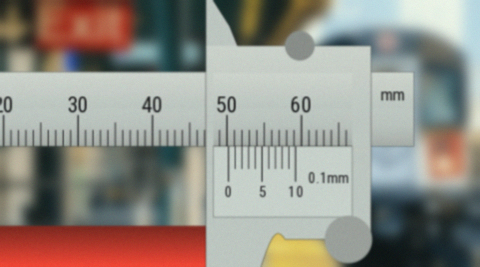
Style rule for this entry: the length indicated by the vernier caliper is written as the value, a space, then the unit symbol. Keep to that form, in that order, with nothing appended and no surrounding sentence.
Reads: 50.2 mm
